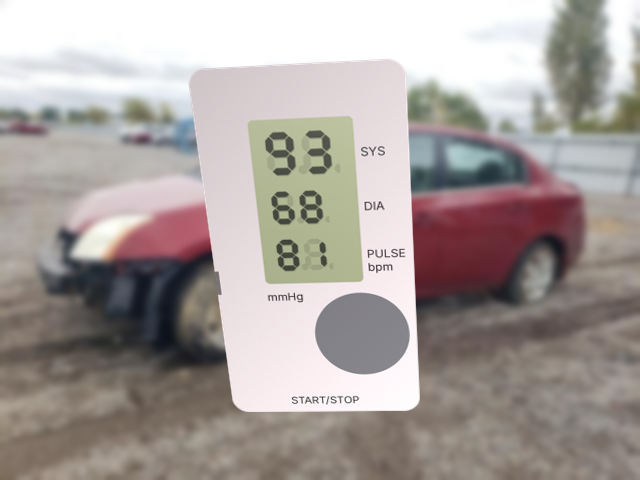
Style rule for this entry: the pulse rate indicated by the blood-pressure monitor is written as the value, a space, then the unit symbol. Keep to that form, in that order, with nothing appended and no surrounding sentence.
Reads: 81 bpm
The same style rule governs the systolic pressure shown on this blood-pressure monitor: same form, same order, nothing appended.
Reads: 93 mmHg
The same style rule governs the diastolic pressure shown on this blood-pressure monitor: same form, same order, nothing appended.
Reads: 68 mmHg
